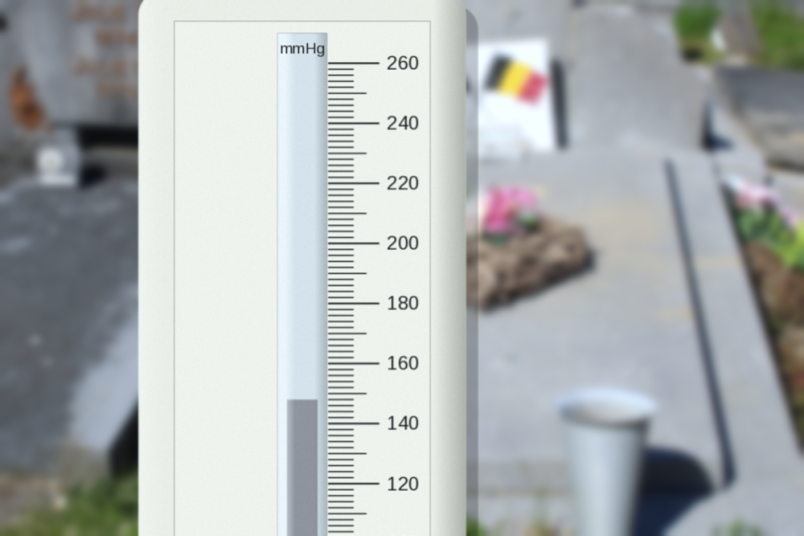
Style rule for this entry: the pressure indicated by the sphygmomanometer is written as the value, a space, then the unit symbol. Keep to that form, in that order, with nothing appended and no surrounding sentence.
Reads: 148 mmHg
